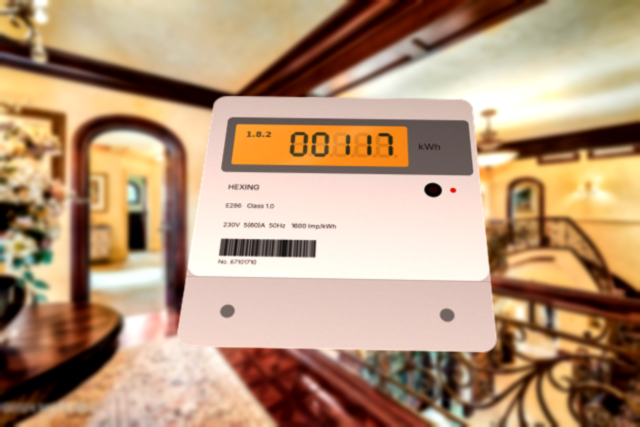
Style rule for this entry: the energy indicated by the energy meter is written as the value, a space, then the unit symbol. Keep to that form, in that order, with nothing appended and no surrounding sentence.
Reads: 117 kWh
